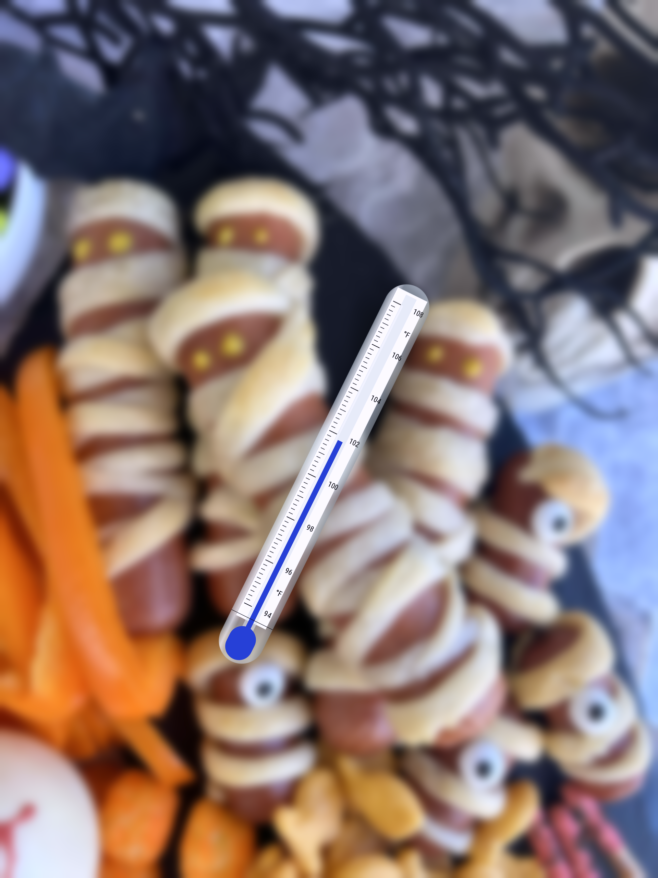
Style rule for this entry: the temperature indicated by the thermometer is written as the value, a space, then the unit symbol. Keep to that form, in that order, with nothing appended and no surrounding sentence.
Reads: 101.8 °F
